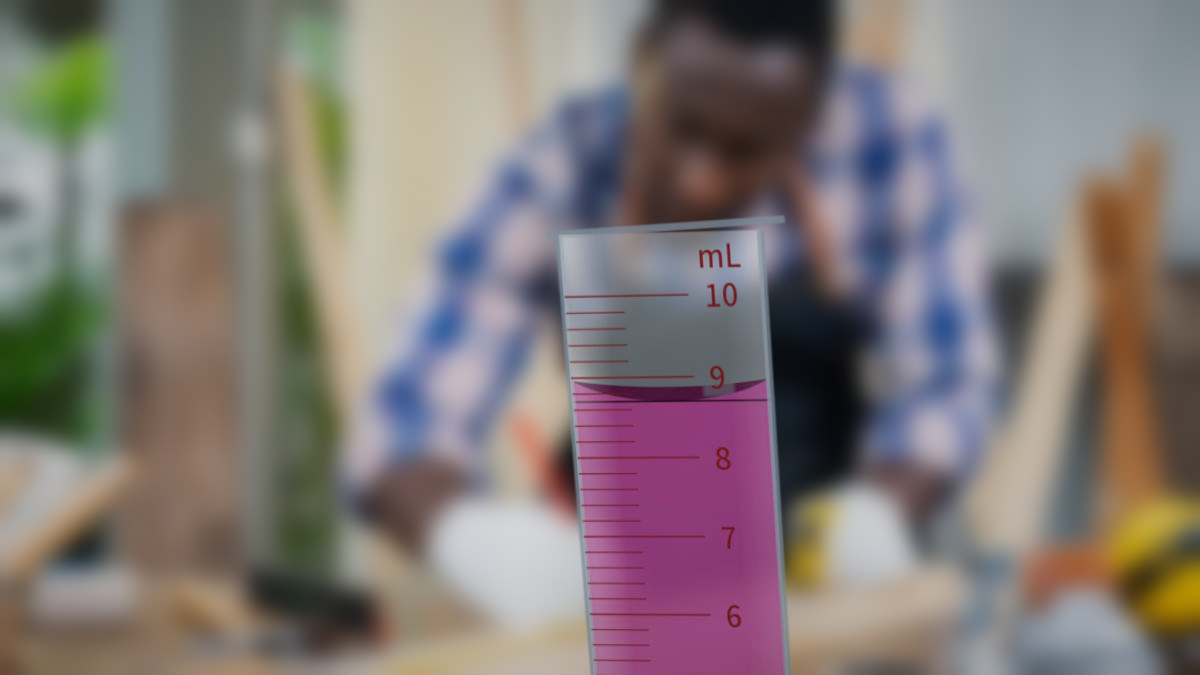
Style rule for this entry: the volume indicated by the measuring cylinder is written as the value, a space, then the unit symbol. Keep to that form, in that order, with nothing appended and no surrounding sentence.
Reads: 8.7 mL
